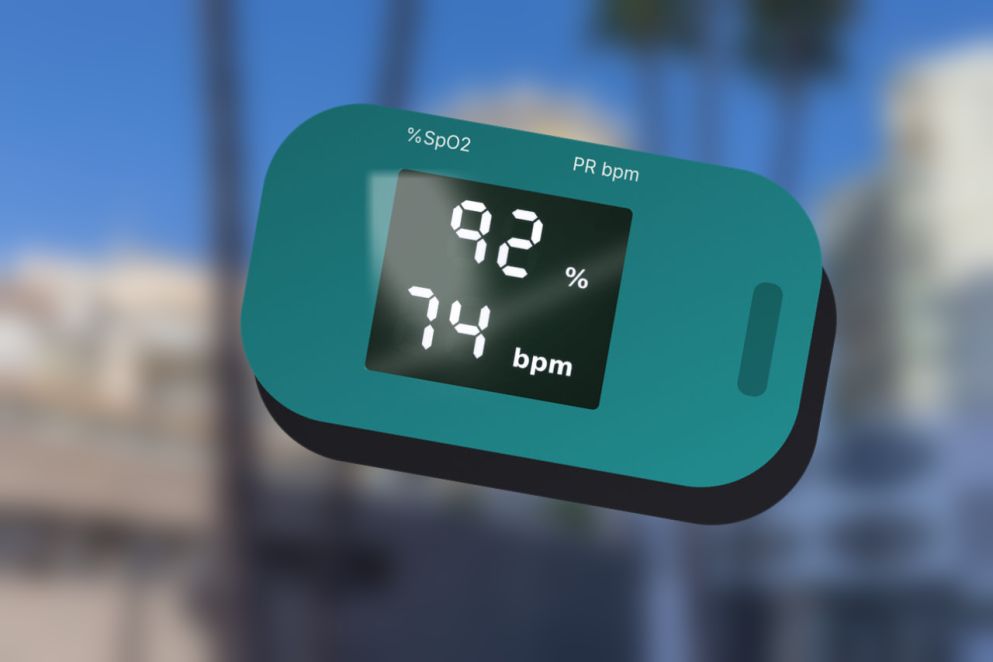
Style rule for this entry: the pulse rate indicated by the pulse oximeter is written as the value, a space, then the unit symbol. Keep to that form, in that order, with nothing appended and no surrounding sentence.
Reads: 74 bpm
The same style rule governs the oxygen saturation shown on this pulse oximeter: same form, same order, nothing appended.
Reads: 92 %
